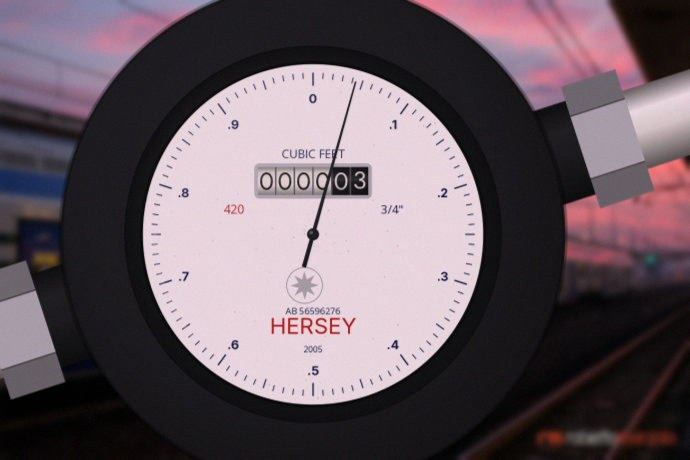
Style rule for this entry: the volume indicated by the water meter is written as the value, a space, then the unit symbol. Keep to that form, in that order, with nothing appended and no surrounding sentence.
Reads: 3.04 ft³
